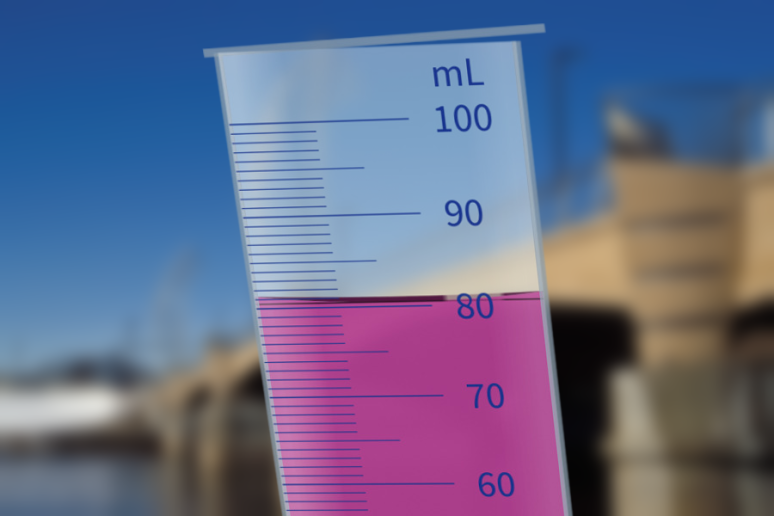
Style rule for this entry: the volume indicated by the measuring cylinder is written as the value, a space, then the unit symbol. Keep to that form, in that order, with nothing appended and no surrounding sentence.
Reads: 80.5 mL
